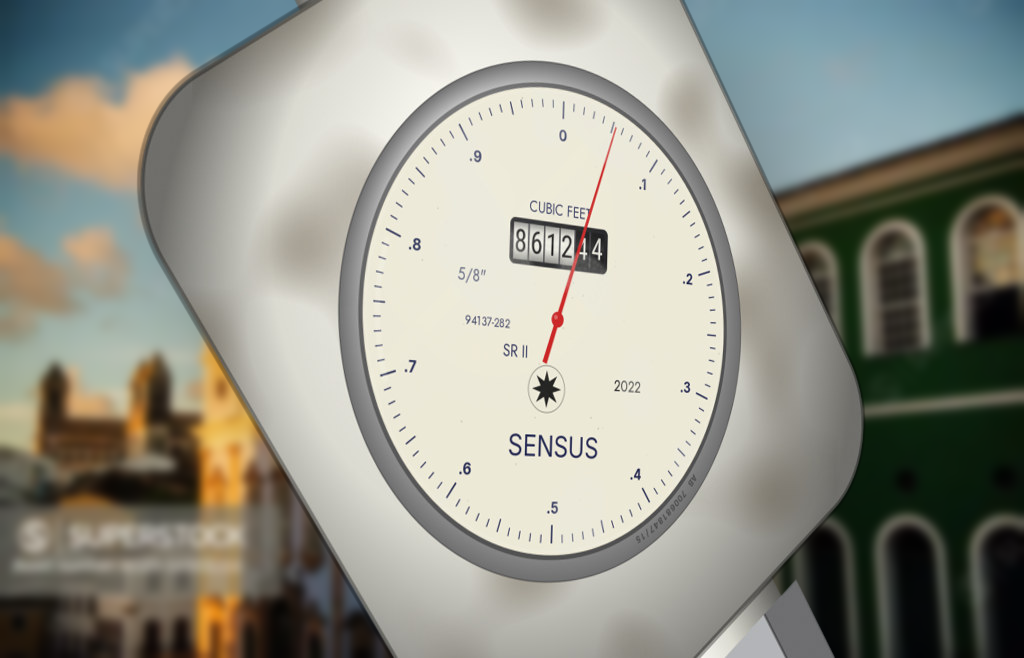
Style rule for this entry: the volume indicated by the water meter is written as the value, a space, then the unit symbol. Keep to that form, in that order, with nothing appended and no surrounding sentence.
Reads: 861244.05 ft³
